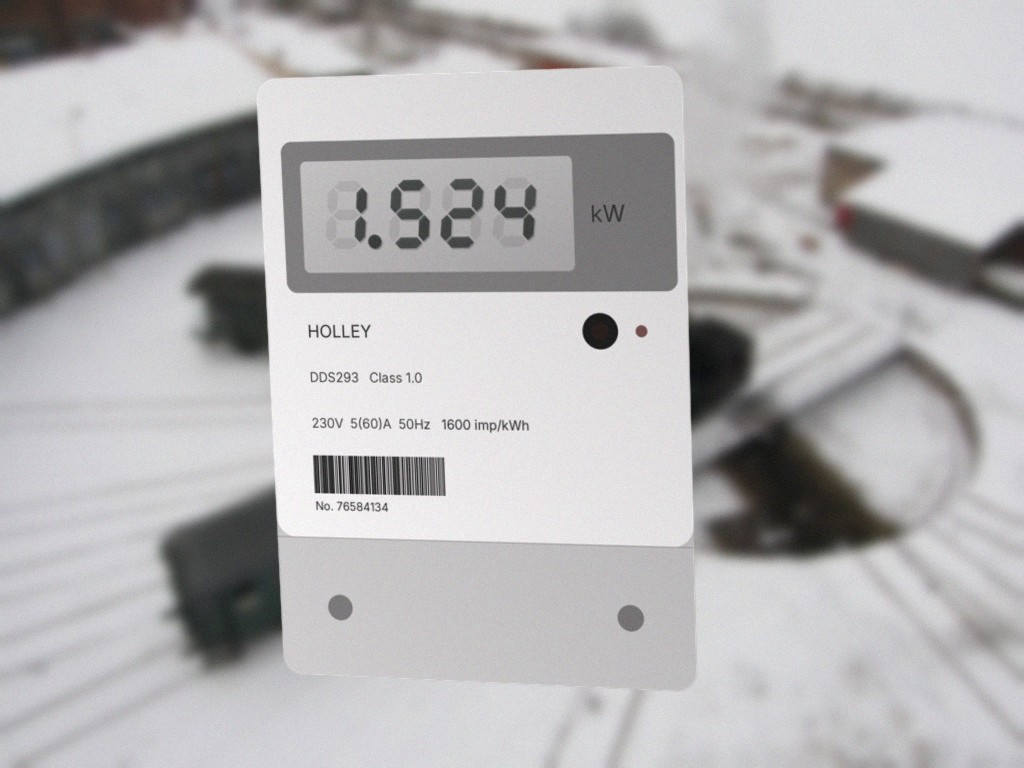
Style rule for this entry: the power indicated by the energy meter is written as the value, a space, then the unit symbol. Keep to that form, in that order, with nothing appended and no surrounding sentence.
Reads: 1.524 kW
